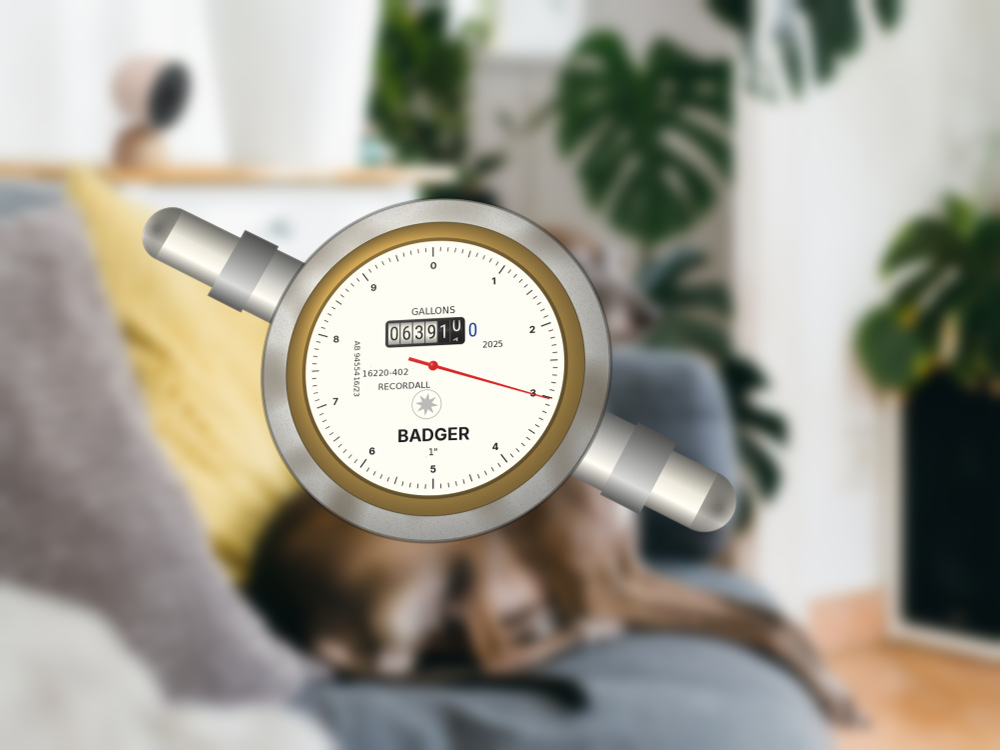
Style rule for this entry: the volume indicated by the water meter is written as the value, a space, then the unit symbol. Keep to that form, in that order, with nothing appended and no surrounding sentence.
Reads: 639103.0 gal
